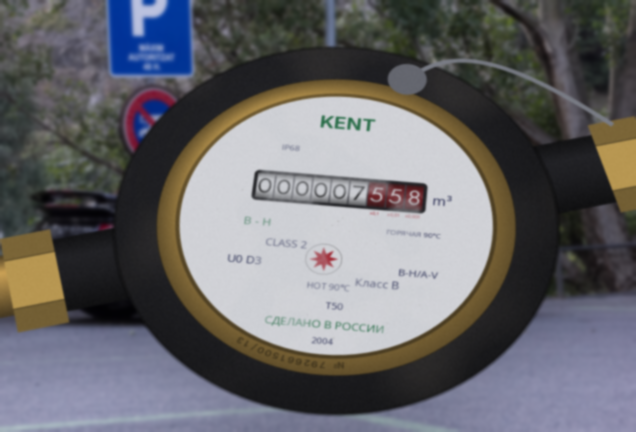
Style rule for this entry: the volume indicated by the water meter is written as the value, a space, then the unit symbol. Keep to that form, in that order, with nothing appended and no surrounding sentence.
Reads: 7.558 m³
